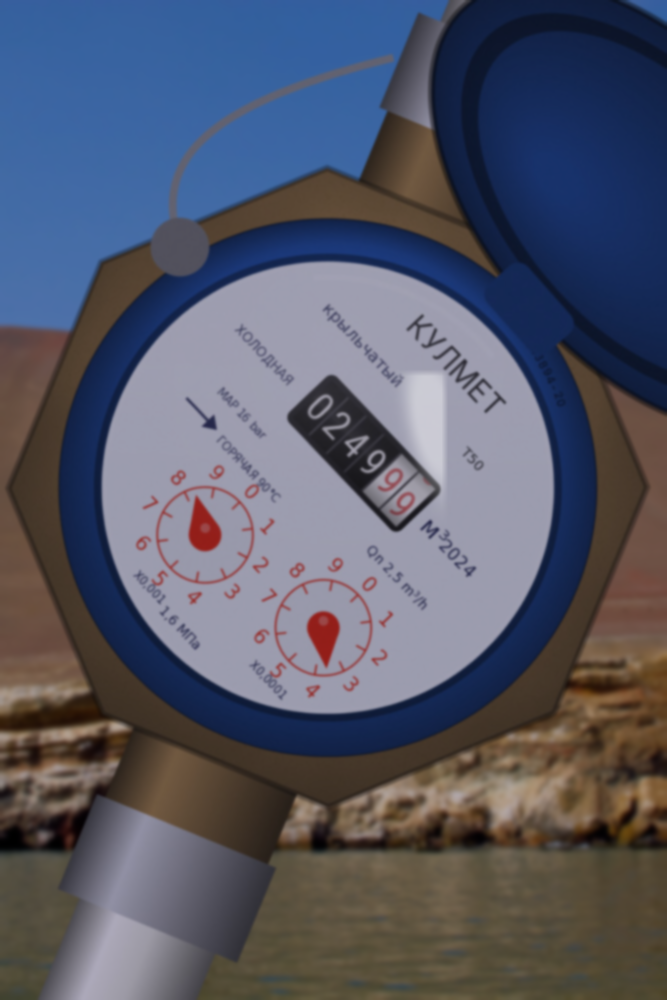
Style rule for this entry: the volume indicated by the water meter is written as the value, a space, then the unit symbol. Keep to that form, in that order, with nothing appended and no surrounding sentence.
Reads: 249.9883 m³
